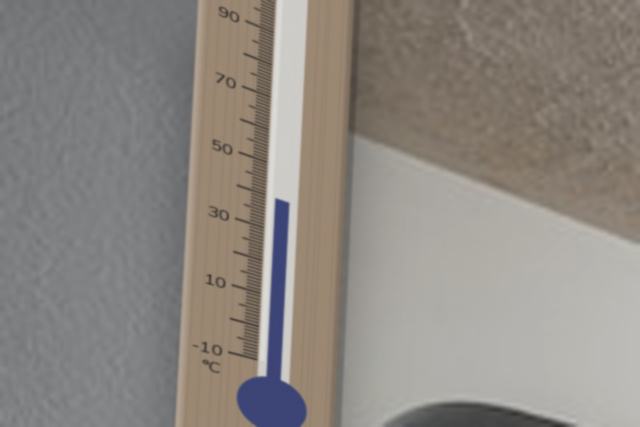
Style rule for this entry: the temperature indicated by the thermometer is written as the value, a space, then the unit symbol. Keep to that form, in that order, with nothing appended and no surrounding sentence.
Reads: 40 °C
